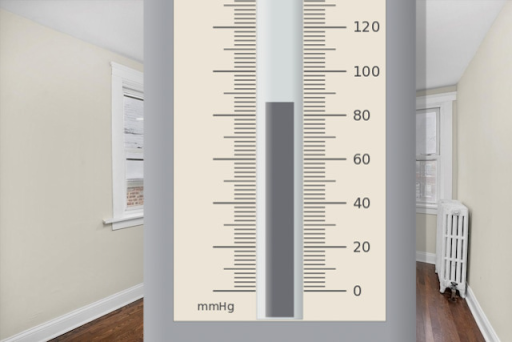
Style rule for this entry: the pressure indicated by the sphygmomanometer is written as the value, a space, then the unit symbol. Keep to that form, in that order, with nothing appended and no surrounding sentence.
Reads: 86 mmHg
